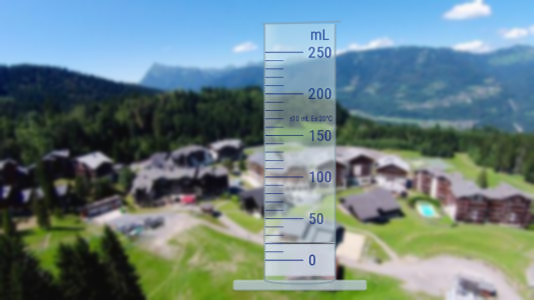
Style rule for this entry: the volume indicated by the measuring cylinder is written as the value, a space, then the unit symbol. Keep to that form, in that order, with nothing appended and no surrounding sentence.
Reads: 20 mL
